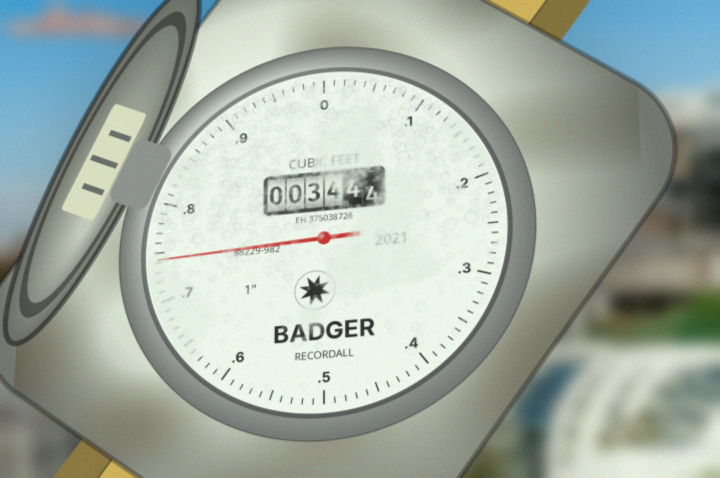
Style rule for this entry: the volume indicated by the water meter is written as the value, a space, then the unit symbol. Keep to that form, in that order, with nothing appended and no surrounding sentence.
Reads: 3443.74 ft³
